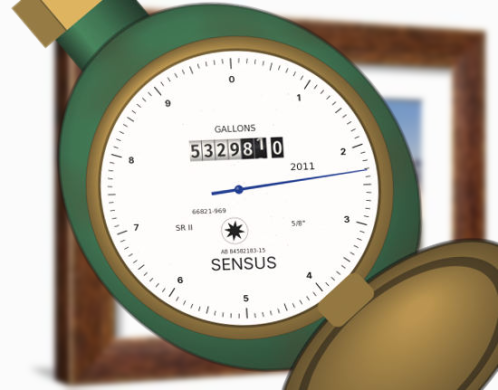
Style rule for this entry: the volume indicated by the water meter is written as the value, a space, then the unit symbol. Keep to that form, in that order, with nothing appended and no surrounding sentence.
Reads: 5329812.3 gal
